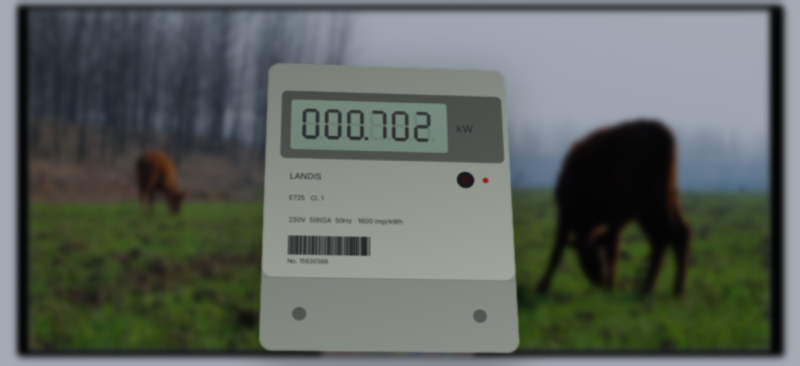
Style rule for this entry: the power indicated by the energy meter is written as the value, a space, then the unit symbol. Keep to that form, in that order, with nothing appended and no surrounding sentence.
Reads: 0.702 kW
